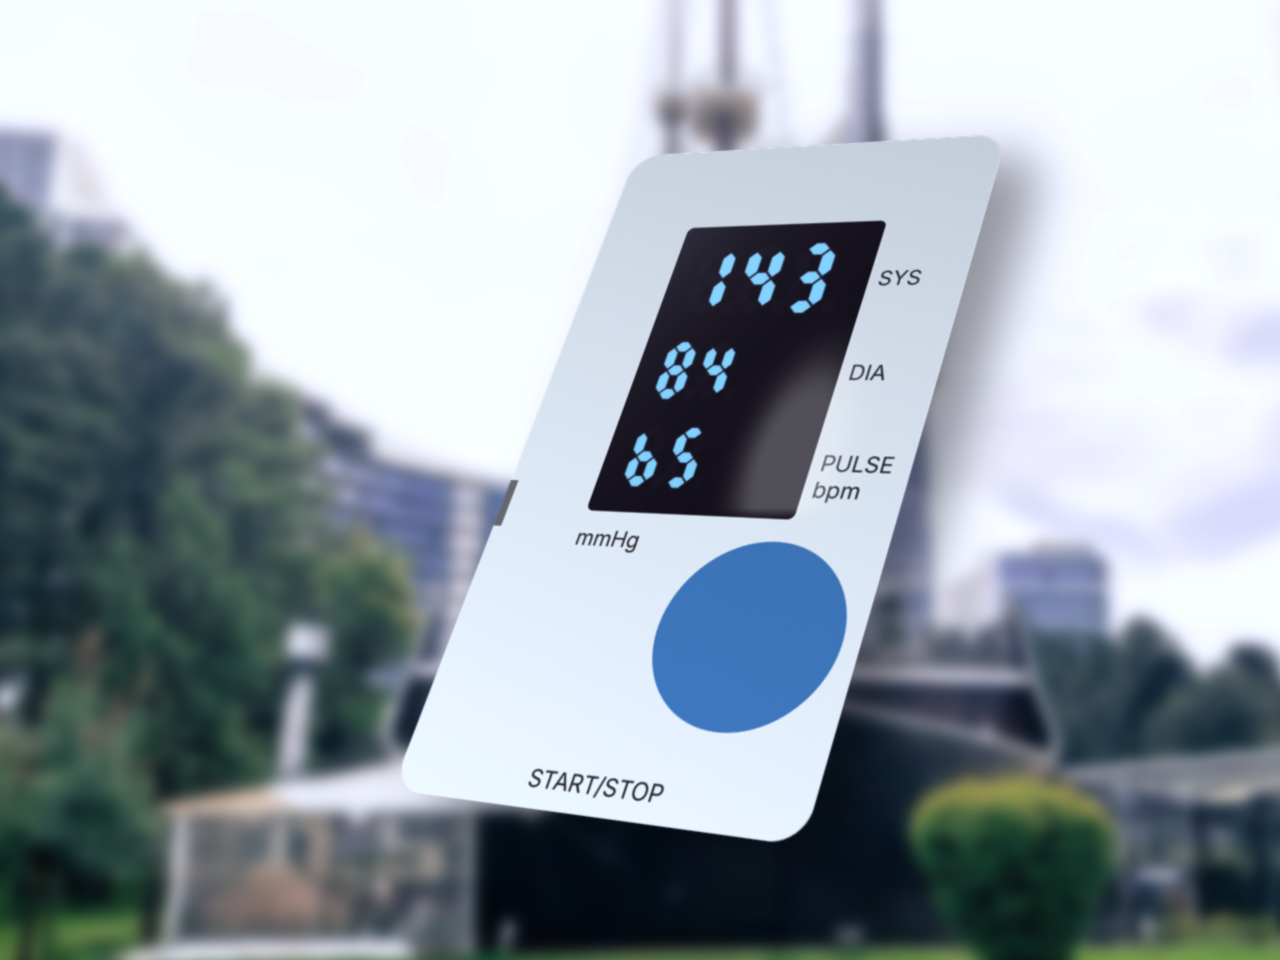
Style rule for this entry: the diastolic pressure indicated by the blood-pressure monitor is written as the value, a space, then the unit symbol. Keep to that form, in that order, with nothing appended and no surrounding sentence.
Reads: 84 mmHg
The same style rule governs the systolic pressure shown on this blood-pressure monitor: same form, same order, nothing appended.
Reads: 143 mmHg
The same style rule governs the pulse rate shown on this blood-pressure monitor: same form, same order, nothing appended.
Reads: 65 bpm
